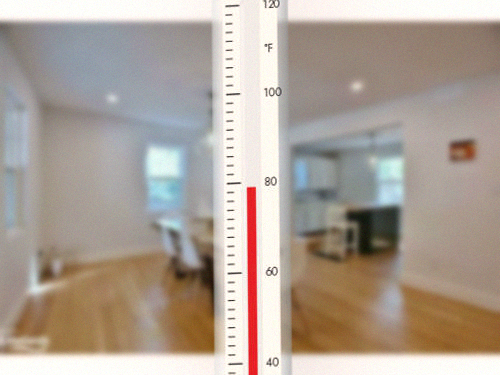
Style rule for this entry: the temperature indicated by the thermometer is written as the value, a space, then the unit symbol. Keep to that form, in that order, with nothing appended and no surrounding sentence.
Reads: 79 °F
